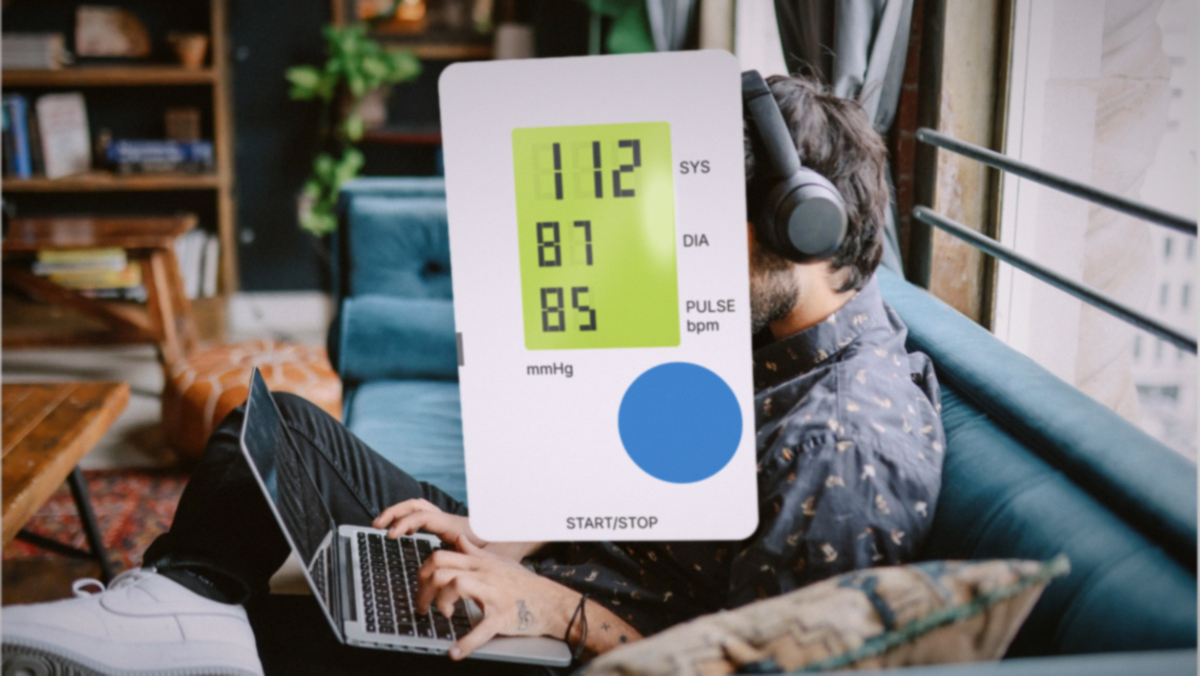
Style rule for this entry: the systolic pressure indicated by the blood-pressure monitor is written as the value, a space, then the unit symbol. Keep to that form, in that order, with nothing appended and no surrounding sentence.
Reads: 112 mmHg
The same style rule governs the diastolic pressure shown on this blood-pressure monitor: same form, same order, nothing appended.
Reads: 87 mmHg
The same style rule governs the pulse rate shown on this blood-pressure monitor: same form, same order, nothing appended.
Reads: 85 bpm
